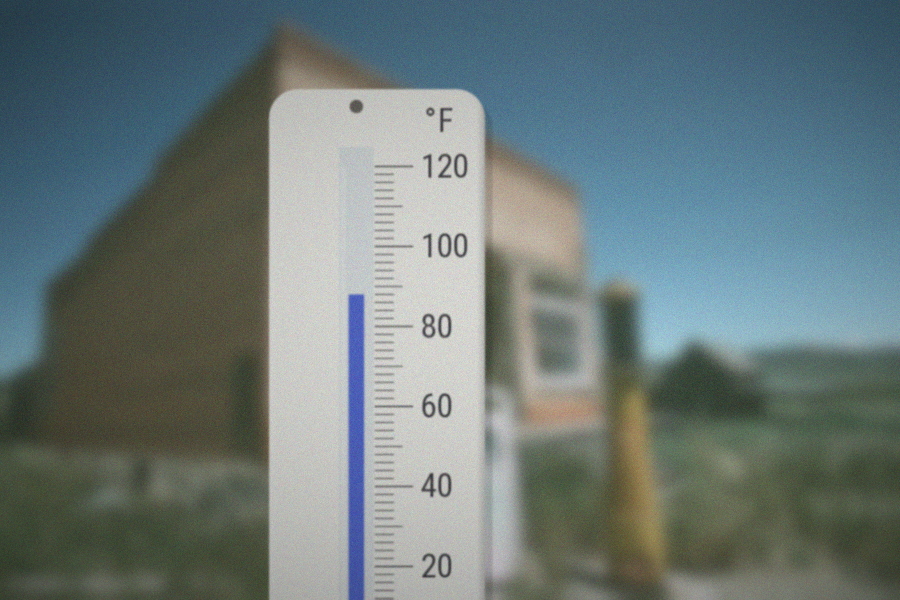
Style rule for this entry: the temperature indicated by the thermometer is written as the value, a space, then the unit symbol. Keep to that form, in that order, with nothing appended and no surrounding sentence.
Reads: 88 °F
